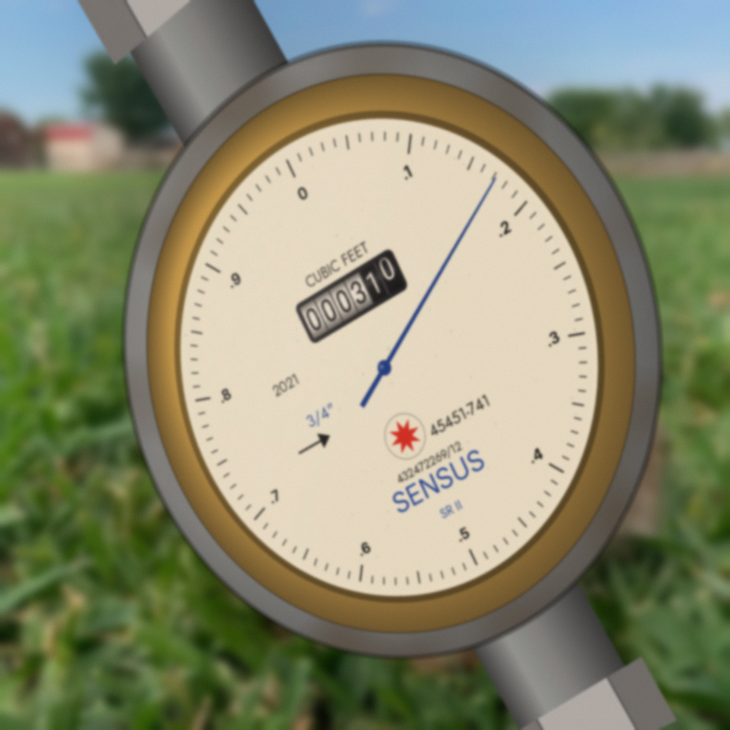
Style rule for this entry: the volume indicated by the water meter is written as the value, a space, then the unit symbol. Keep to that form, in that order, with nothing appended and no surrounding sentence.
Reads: 310.17 ft³
